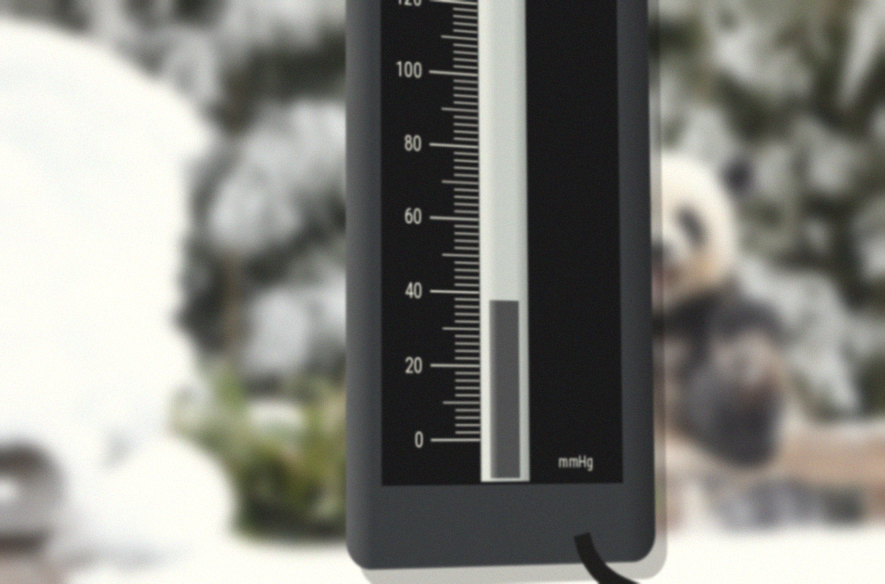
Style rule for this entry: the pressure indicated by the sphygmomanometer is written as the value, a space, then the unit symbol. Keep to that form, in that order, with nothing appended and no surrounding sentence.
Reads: 38 mmHg
